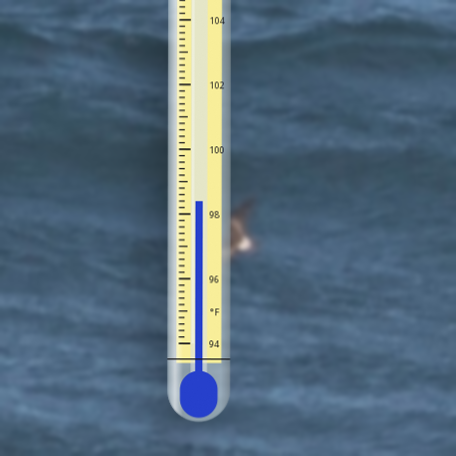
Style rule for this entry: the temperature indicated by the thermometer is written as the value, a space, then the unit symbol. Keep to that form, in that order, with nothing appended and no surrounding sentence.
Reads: 98.4 °F
